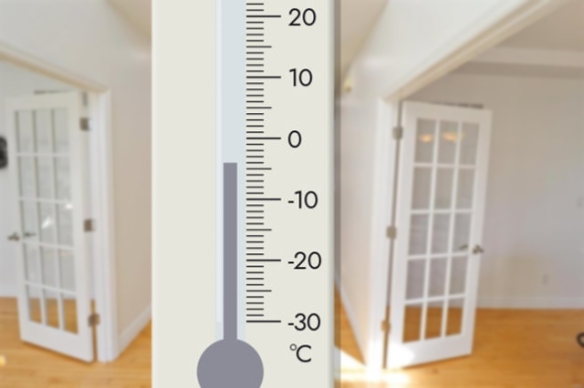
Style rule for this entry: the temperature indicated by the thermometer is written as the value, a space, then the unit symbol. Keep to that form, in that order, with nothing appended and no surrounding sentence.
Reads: -4 °C
